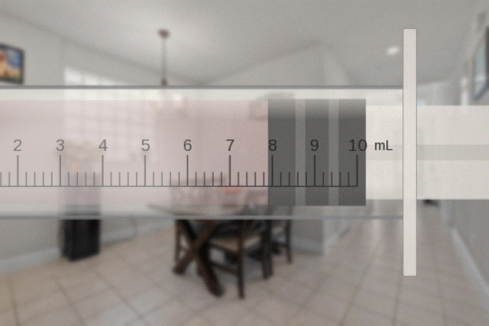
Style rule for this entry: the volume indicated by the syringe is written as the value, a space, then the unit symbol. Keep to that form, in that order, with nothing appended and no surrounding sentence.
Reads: 7.9 mL
